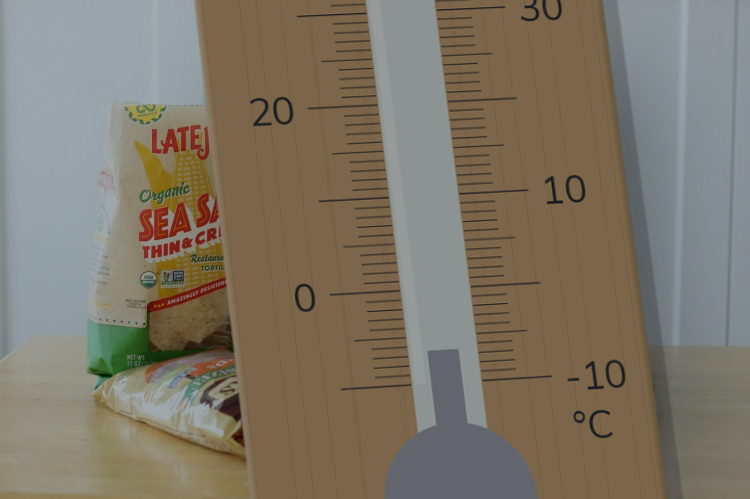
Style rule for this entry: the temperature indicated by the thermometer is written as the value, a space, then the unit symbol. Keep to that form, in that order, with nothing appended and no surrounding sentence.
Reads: -6.5 °C
